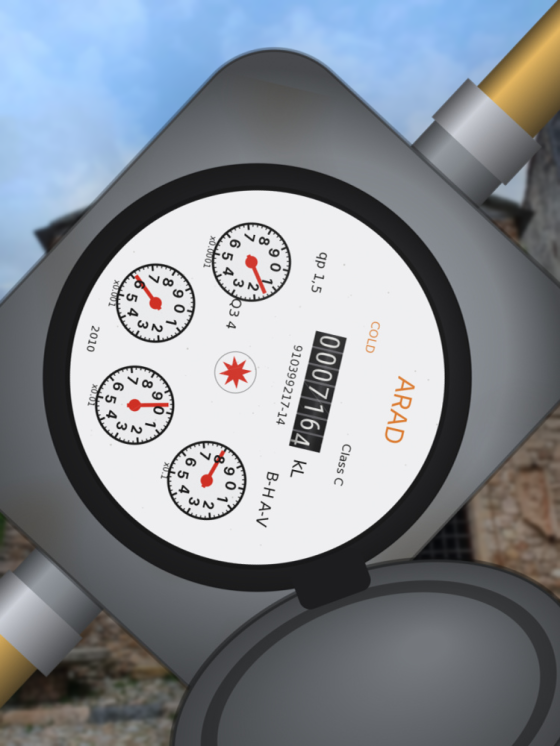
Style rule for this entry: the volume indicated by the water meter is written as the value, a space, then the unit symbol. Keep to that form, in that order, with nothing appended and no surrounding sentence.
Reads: 7163.7961 kL
